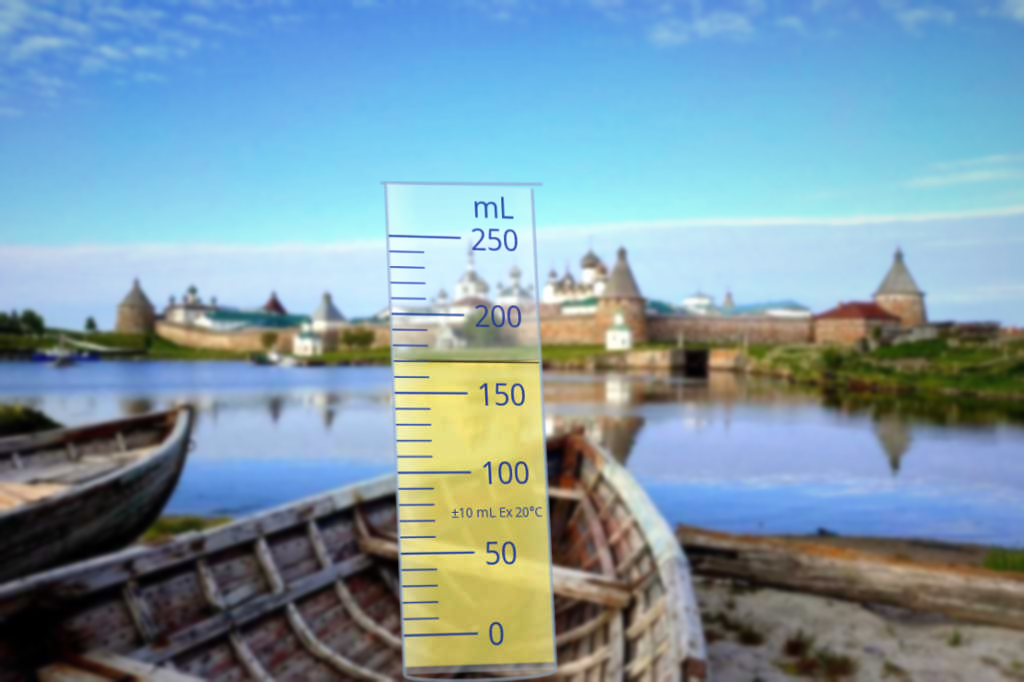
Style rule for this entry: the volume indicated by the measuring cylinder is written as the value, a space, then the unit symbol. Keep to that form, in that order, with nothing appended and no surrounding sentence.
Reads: 170 mL
